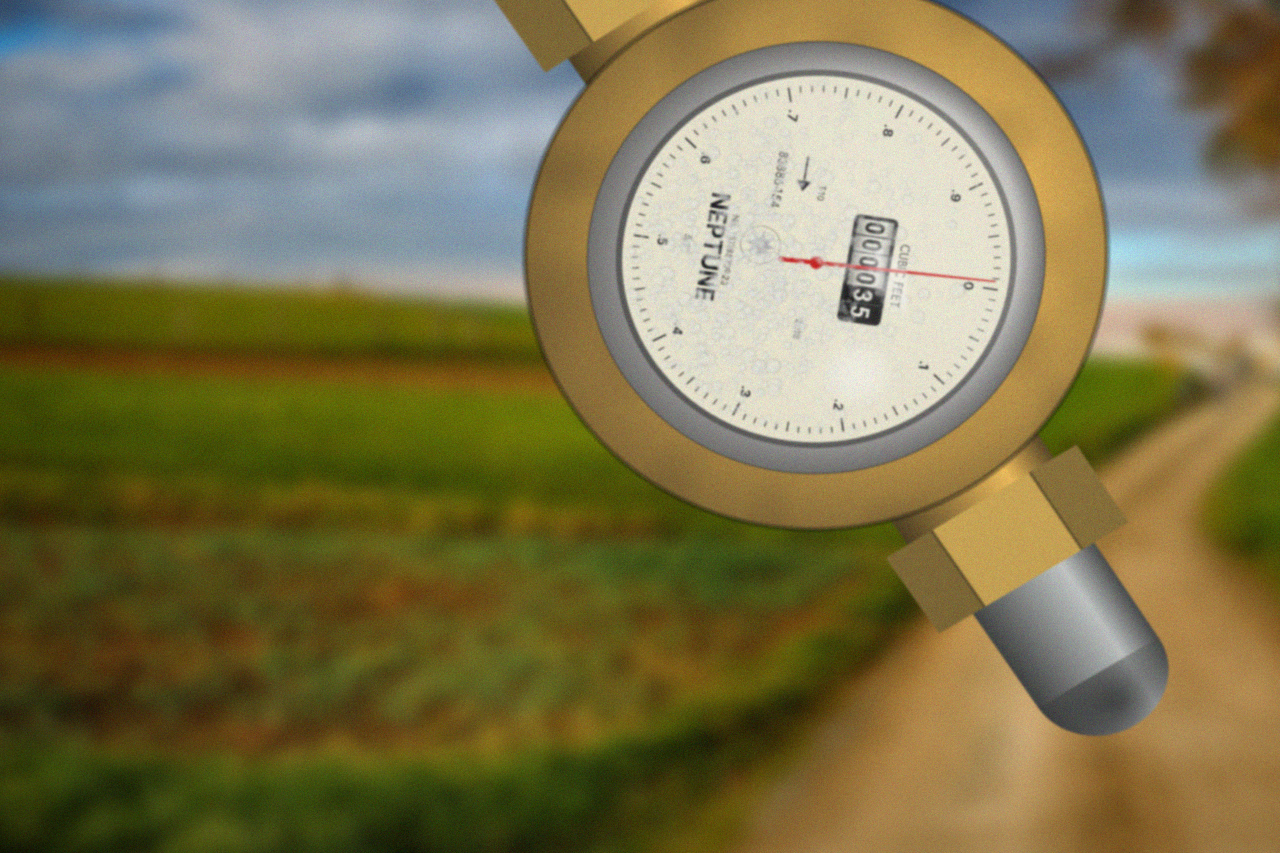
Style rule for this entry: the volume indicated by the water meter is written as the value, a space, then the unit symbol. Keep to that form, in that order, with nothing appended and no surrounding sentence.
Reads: 34.99 ft³
